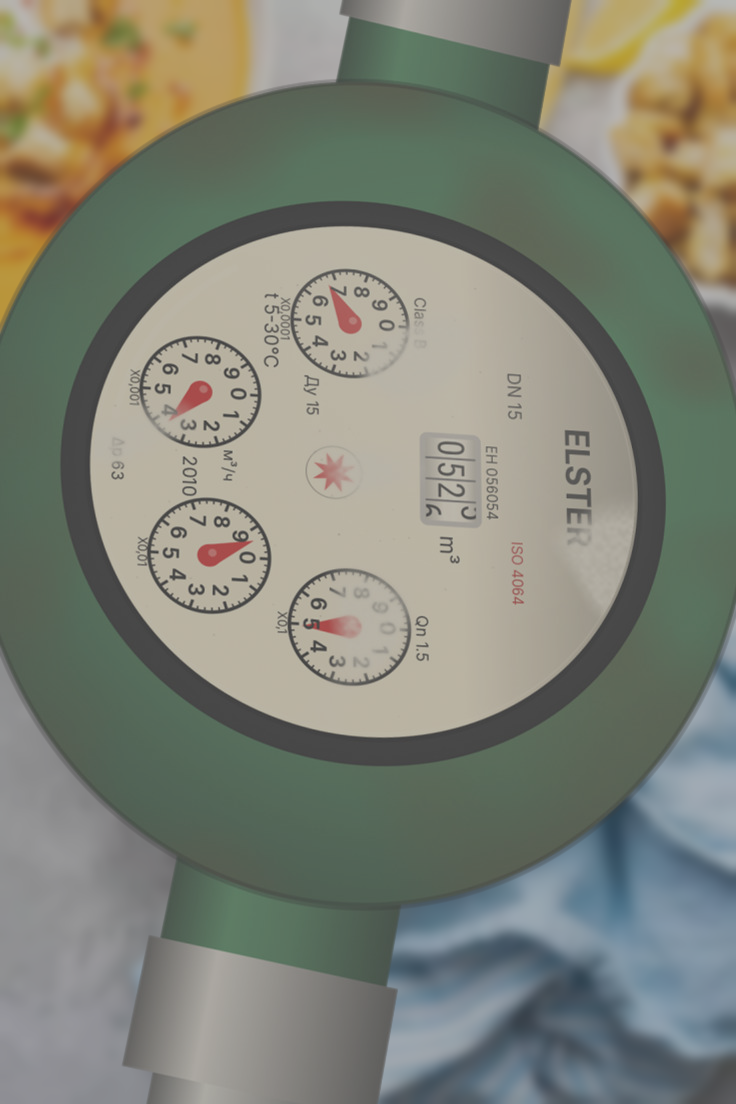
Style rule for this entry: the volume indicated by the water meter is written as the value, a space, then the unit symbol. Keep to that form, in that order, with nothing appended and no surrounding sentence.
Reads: 525.4936 m³
